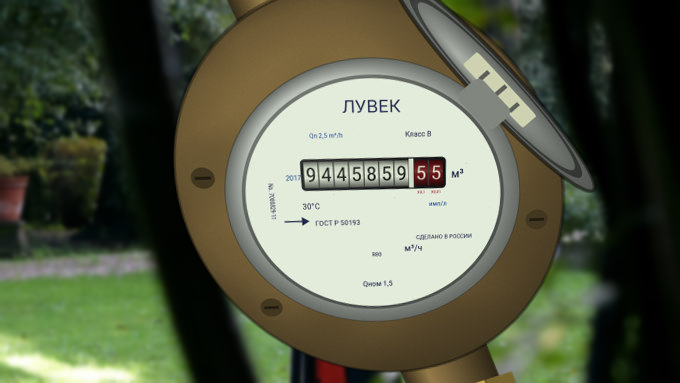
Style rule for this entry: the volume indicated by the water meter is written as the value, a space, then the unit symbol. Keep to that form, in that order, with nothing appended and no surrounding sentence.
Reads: 9445859.55 m³
